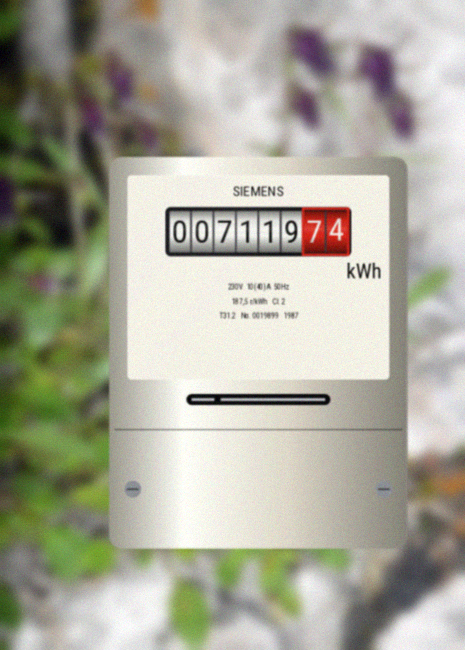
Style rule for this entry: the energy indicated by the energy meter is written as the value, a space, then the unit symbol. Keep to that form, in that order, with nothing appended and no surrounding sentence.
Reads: 7119.74 kWh
